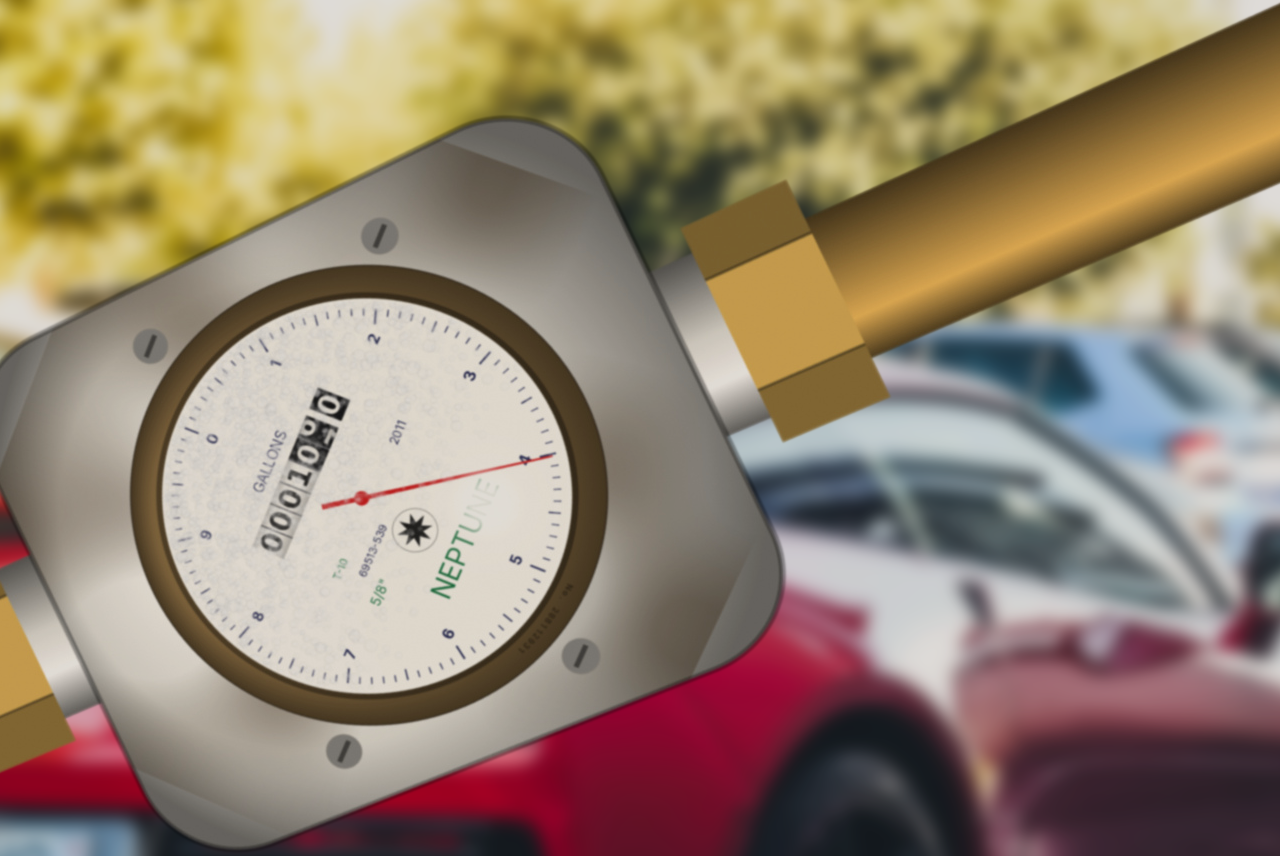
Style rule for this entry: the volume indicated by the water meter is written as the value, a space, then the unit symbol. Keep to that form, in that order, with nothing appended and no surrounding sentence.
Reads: 1064.0 gal
